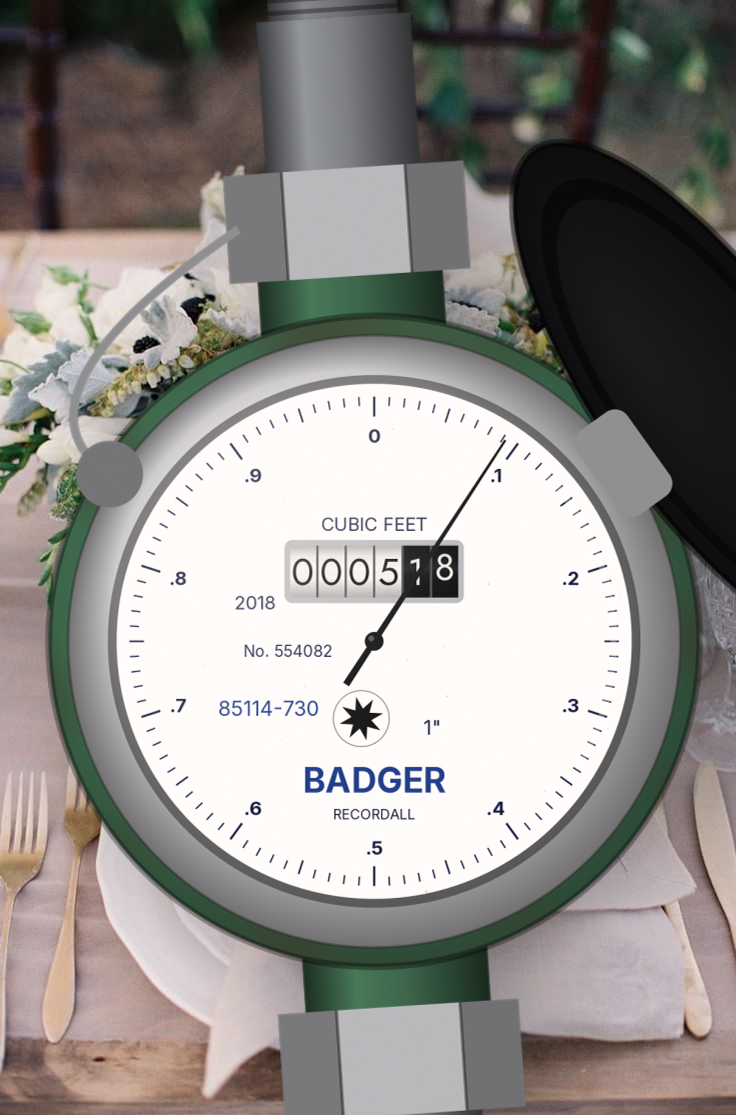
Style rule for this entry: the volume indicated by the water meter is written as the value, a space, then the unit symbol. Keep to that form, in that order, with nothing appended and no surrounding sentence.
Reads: 518.09 ft³
